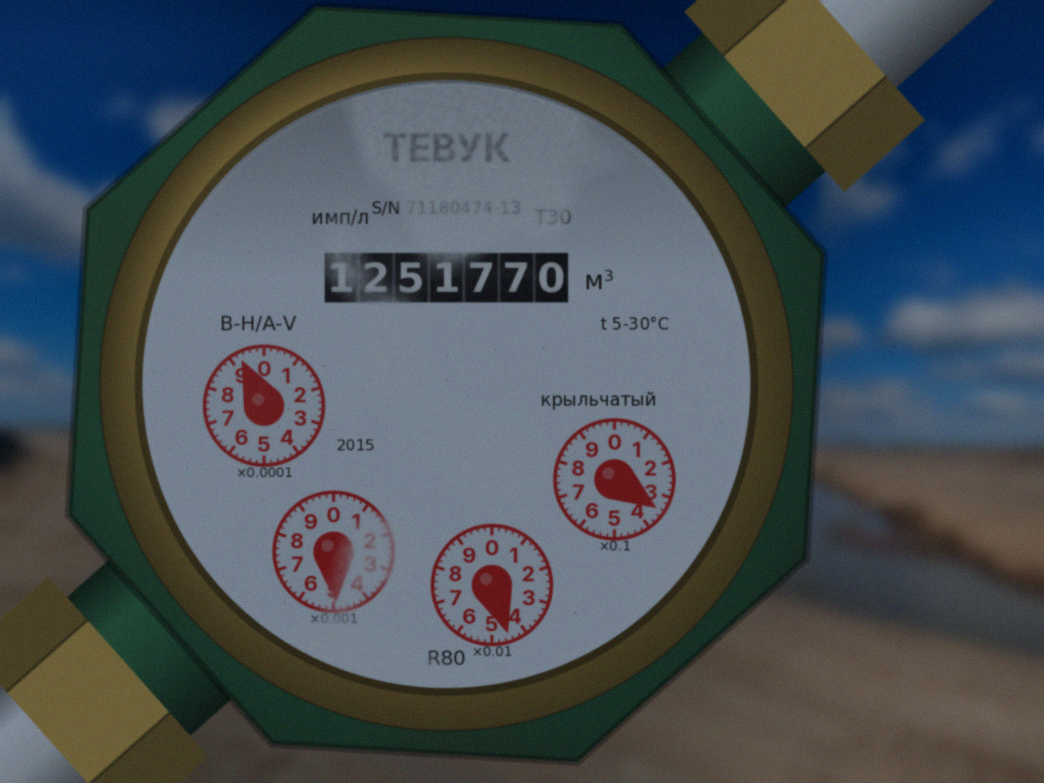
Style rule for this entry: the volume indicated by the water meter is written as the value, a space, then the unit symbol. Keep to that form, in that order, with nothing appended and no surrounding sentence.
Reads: 1251770.3449 m³
